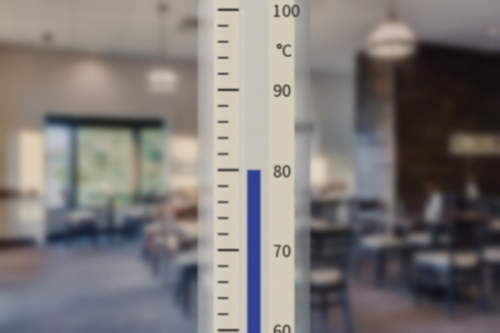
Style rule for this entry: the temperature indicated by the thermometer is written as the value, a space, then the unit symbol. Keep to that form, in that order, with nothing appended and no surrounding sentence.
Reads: 80 °C
